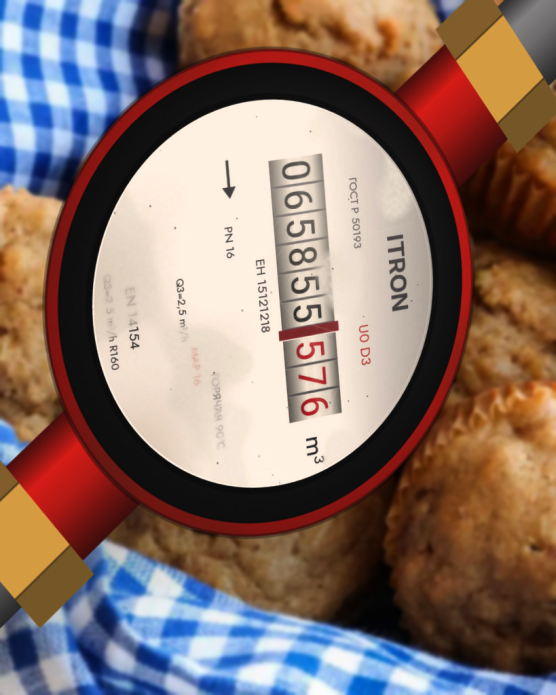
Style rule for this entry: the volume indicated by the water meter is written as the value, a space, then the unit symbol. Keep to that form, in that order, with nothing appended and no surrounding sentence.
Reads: 65855.576 m³
